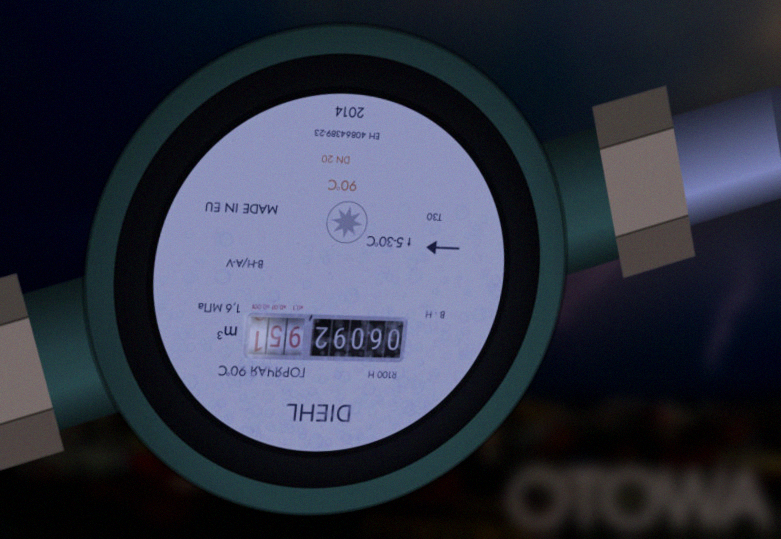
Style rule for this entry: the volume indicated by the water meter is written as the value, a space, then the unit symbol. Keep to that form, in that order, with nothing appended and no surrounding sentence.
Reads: 6092.951 m³
